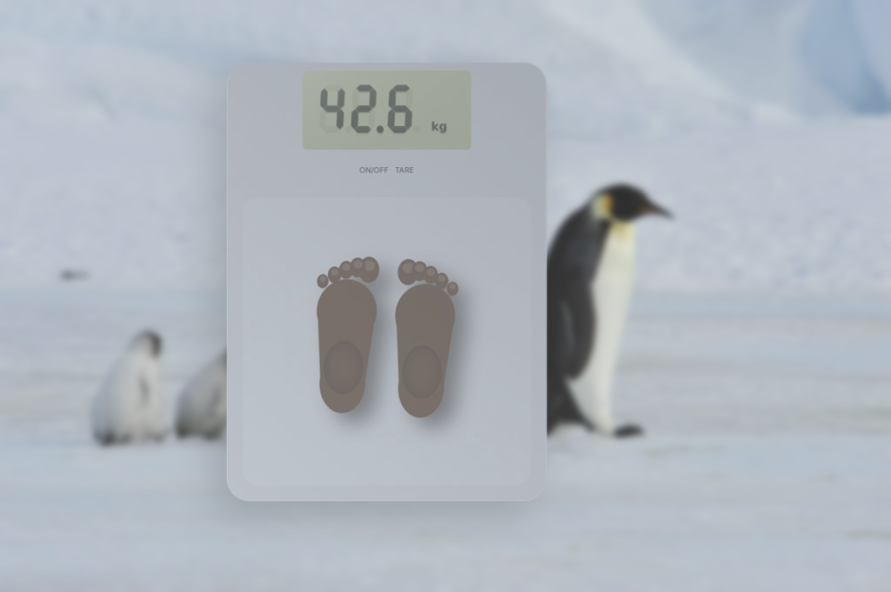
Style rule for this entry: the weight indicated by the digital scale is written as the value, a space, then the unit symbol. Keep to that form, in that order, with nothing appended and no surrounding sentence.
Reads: 42.6 kg
